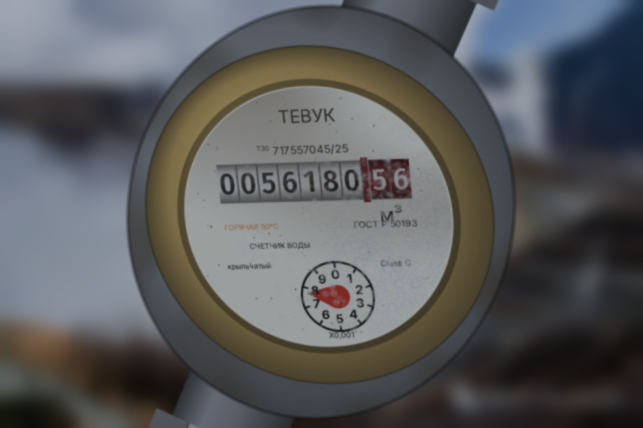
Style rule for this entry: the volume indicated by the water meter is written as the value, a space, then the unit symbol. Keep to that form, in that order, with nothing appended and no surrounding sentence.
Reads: 56180.567 m³
